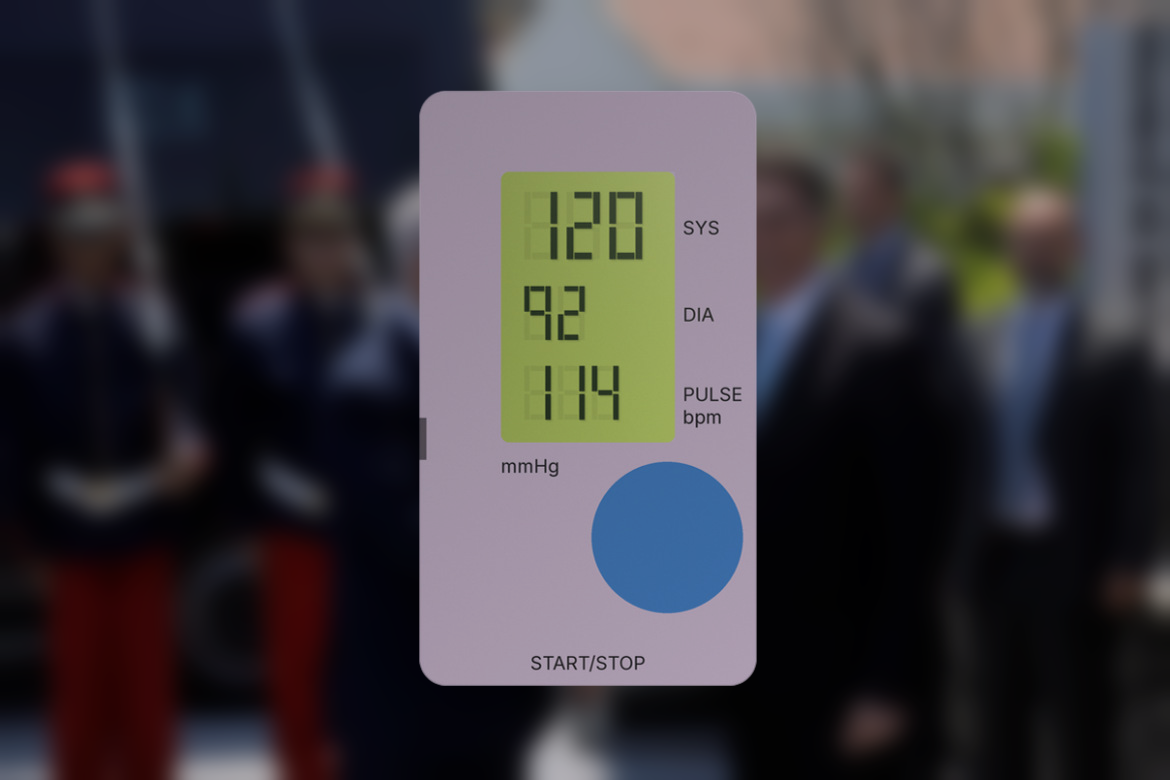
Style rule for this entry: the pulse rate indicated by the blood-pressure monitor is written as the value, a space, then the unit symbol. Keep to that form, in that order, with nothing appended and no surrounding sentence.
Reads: 114 bpm
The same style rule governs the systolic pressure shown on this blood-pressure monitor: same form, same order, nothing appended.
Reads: 120 mmHg
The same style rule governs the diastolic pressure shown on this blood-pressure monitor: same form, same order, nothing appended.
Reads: 92 mmHg
